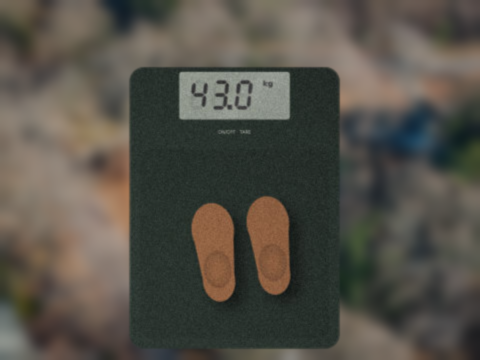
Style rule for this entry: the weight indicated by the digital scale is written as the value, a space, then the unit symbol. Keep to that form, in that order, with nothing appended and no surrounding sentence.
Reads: 43.0 kg
